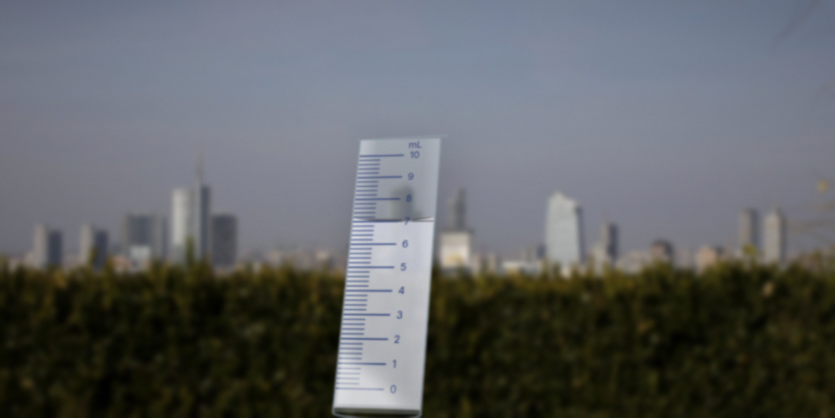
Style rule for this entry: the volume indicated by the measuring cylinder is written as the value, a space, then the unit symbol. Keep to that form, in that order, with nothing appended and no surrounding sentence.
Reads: 7 mL
